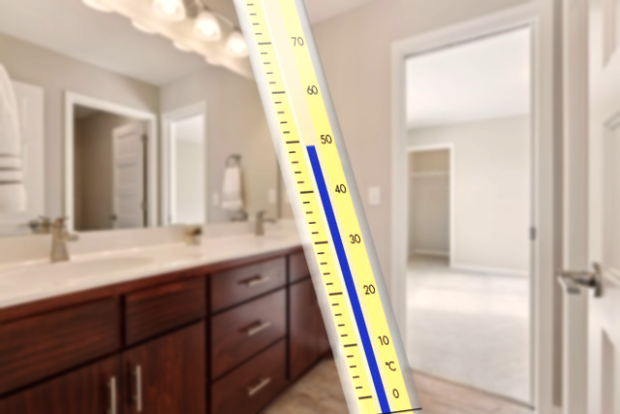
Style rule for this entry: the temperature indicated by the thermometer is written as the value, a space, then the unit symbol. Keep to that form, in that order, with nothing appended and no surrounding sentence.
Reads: 49 °C
